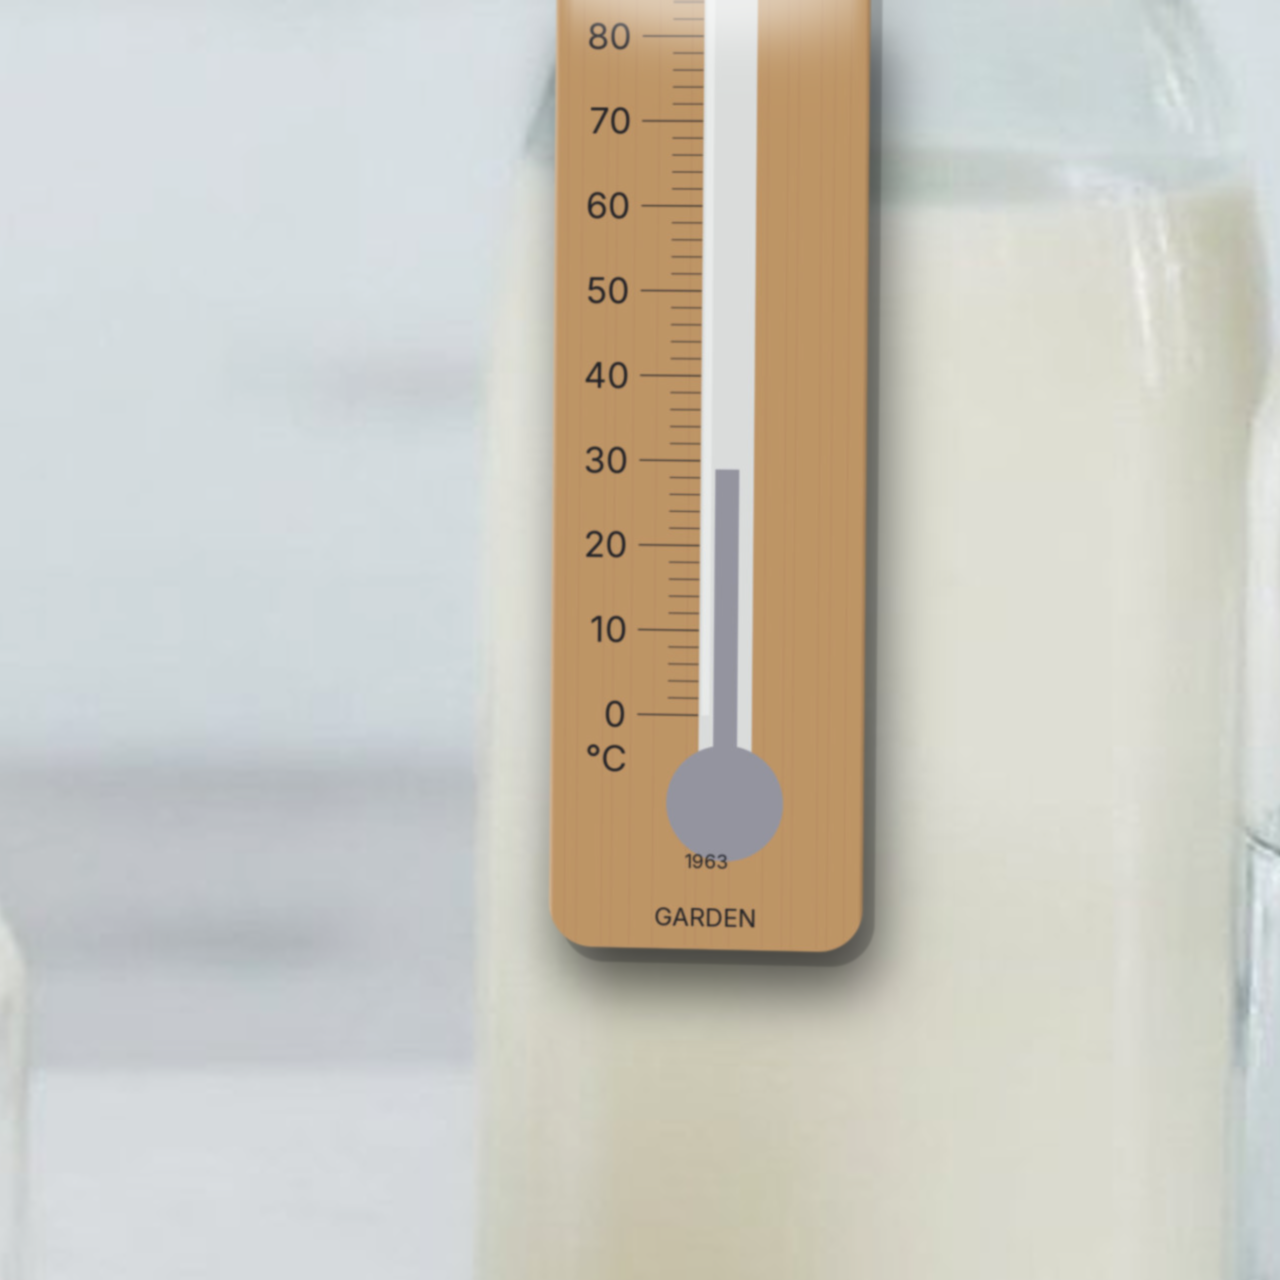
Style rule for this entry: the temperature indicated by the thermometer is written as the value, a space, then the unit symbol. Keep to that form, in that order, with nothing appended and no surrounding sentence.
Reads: 29 °C
